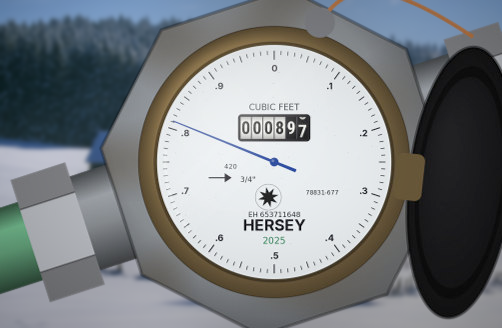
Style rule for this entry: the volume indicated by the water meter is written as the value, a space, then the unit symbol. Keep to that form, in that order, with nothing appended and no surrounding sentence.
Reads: 896.81 ft³
